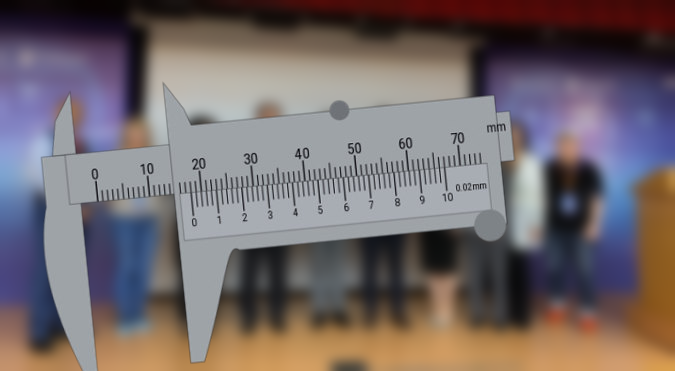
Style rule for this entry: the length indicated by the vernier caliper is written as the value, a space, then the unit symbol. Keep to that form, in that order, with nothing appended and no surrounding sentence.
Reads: 18.0 mm
